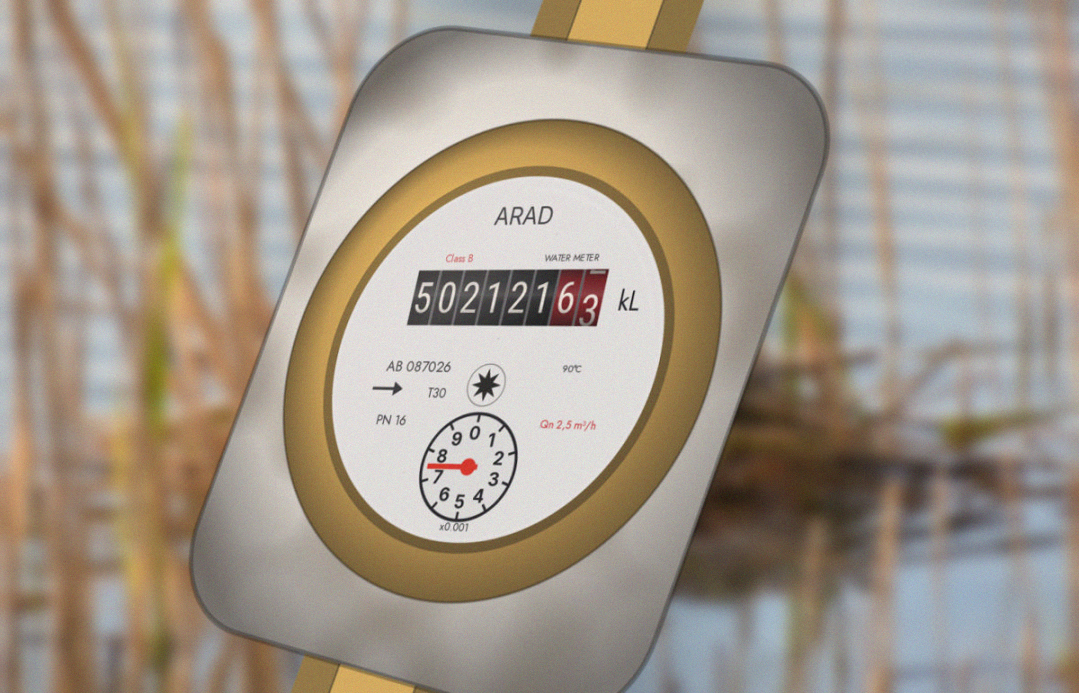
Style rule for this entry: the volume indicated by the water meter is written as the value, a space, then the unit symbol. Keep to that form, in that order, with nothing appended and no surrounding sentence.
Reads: 502121.627 kL
